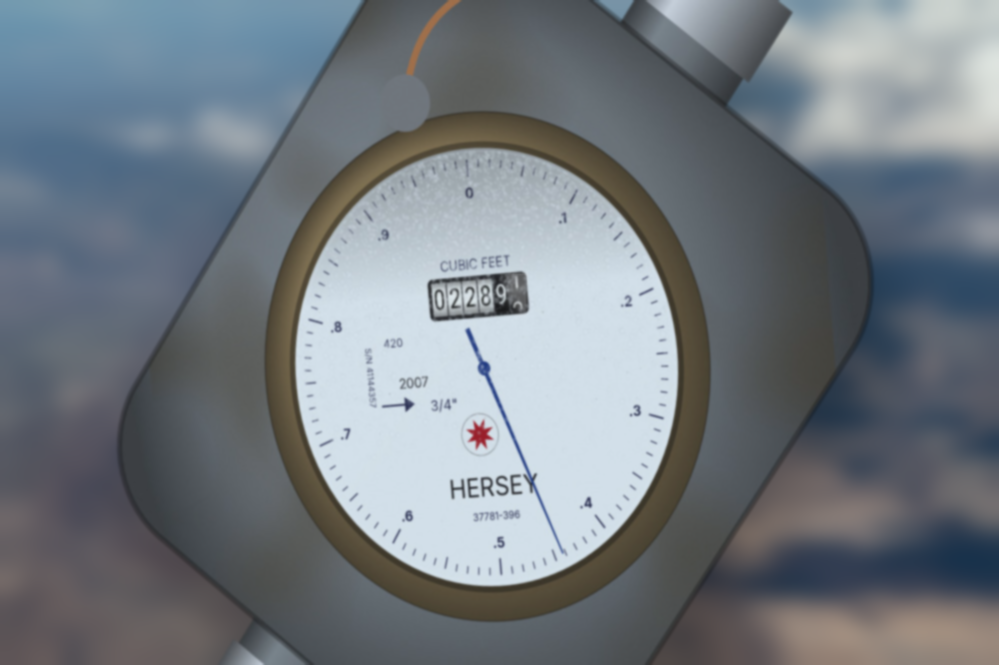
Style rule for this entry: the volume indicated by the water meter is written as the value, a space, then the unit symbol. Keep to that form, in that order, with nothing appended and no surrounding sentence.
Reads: 22891.44 ft³
